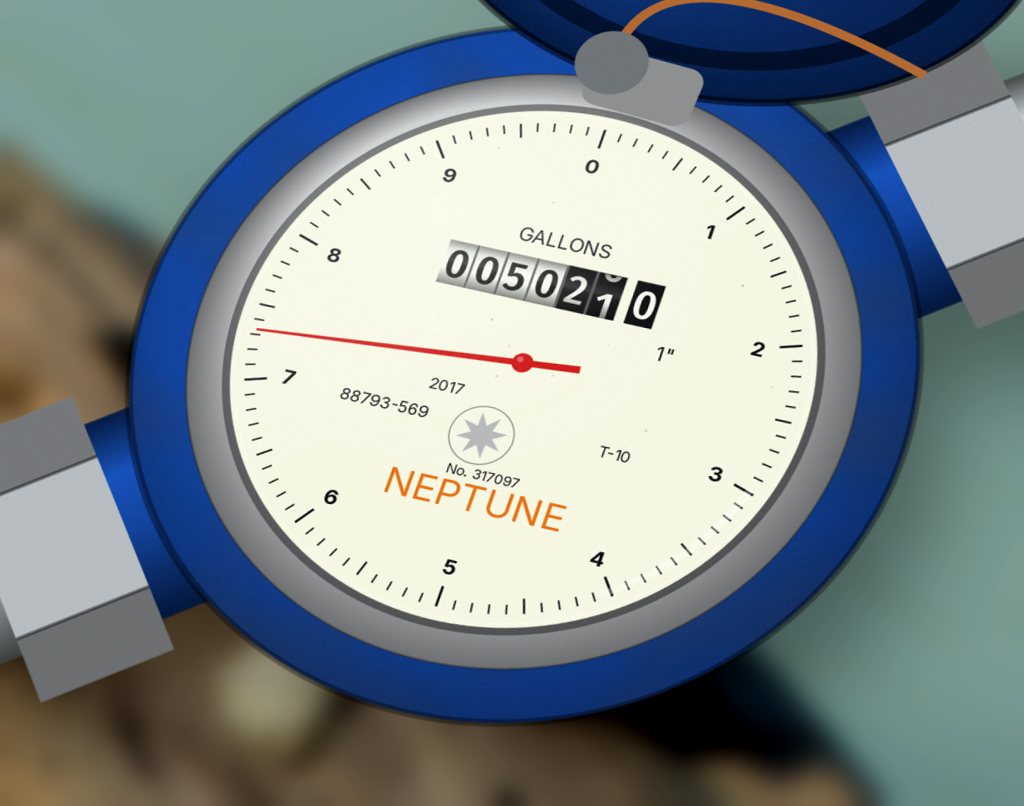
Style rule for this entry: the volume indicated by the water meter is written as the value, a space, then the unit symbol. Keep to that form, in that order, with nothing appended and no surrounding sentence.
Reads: 50207.3 gal
